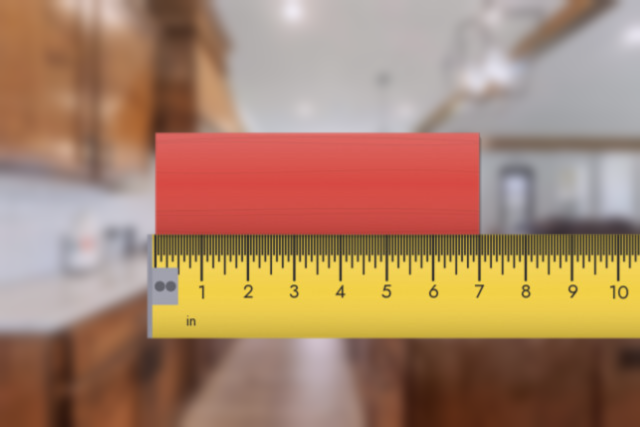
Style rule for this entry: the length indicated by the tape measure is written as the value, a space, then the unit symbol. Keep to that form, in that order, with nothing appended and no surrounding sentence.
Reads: 7 in
